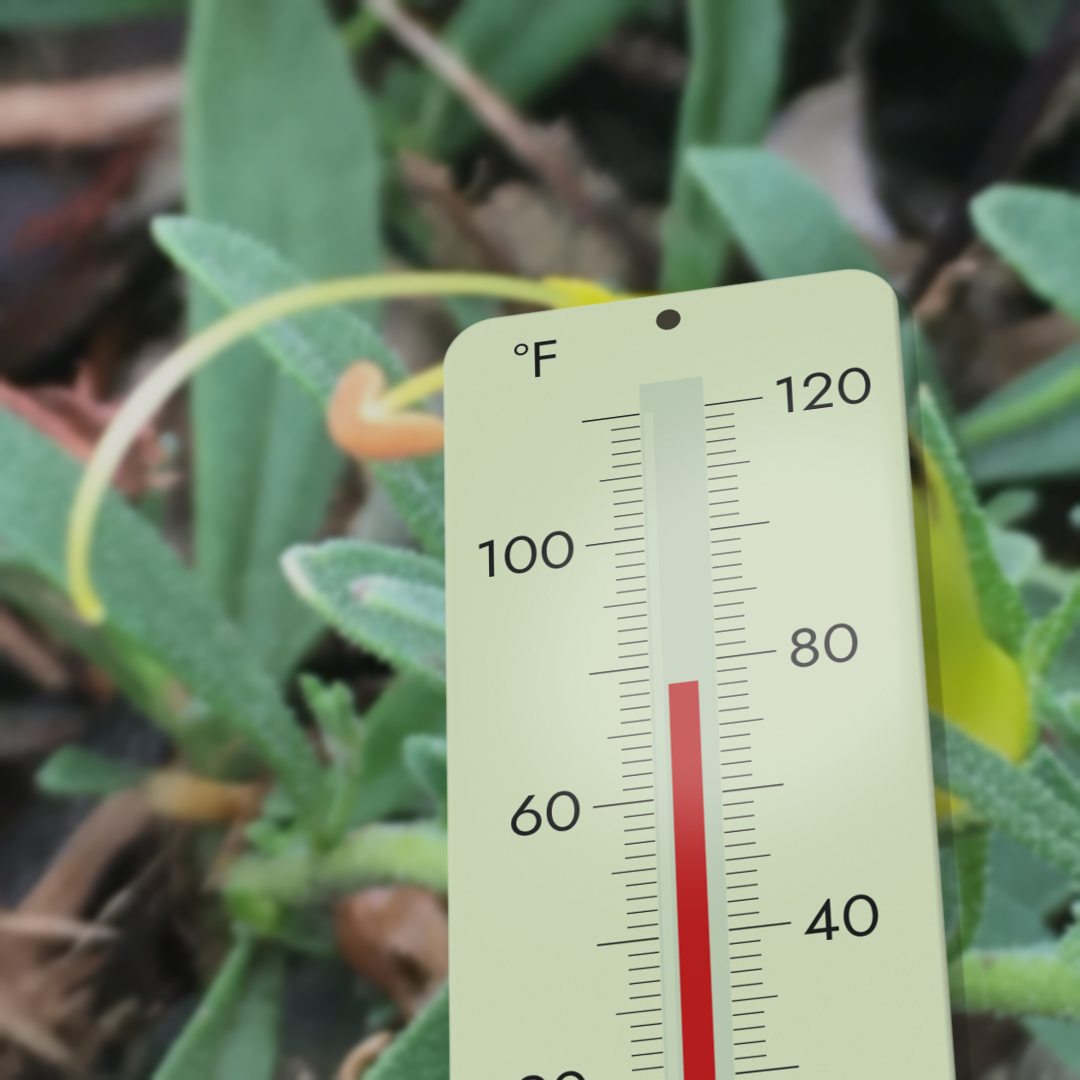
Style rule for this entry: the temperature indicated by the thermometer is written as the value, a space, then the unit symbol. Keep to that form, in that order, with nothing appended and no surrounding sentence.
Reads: 77 °F
